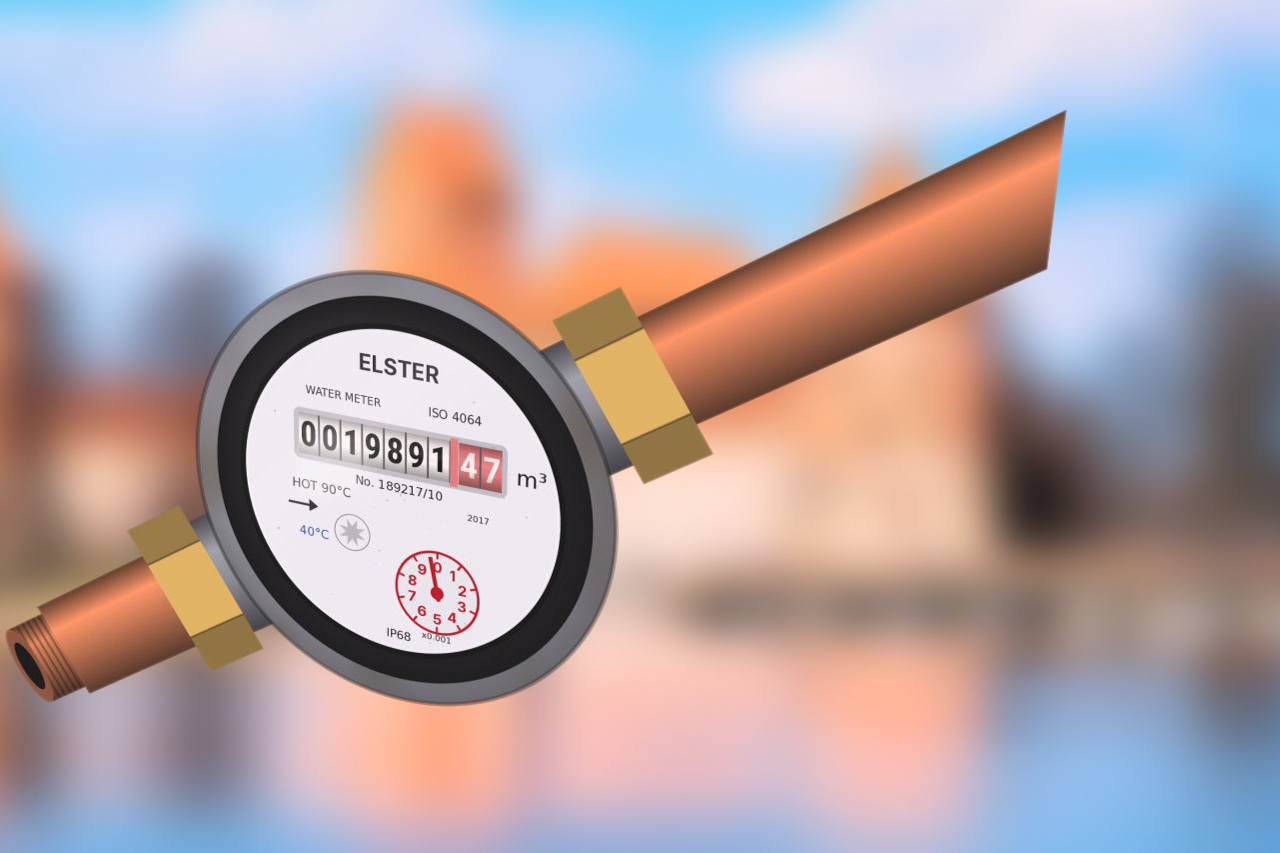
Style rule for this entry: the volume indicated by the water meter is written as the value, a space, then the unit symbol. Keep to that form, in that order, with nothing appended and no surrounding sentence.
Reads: 19891.469 m³
